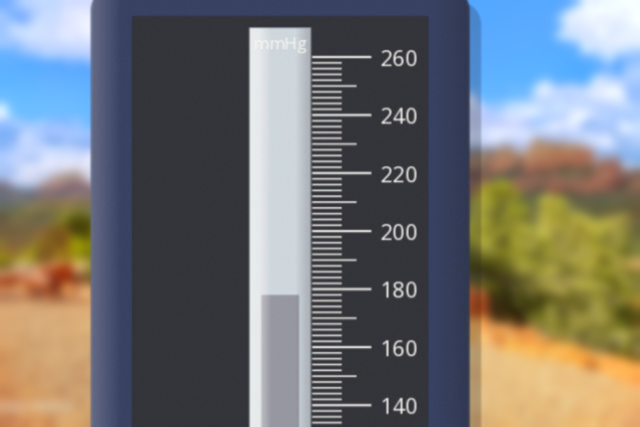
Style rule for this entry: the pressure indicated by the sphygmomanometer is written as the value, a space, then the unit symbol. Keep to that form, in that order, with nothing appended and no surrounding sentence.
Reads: 178 mmHg
